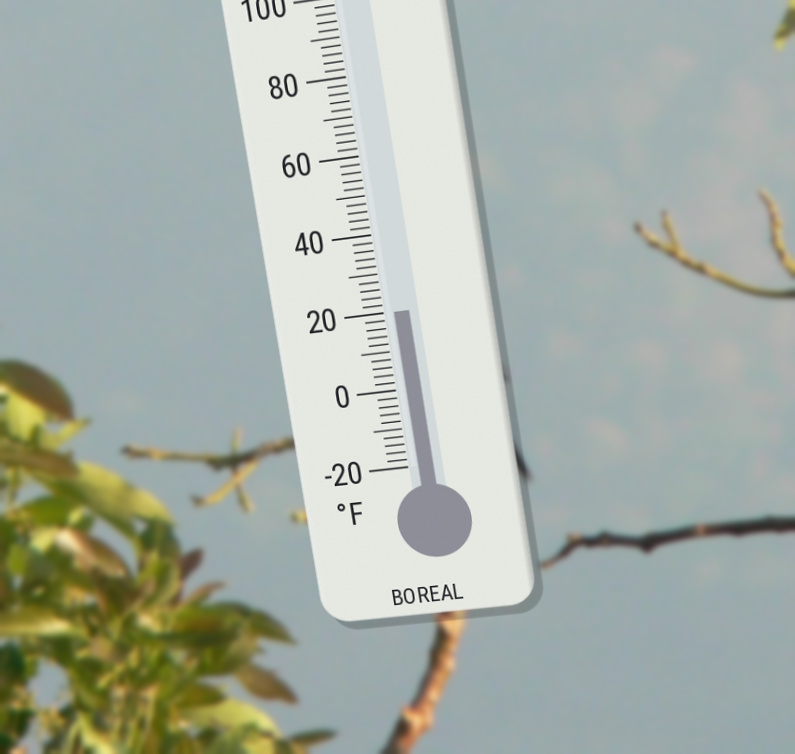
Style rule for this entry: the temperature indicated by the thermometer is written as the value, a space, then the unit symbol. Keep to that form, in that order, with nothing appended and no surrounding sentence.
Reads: 20 °F
